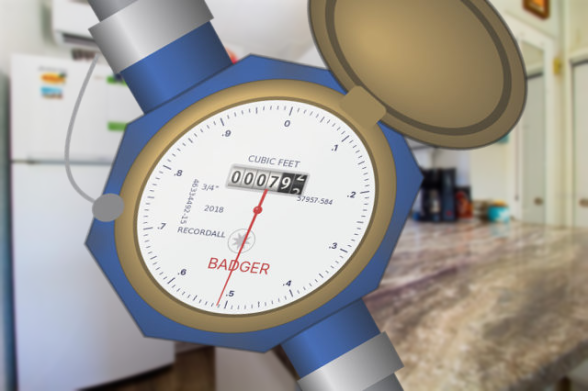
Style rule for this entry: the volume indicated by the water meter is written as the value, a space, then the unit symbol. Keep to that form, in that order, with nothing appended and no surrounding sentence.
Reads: 792.51 ft³
